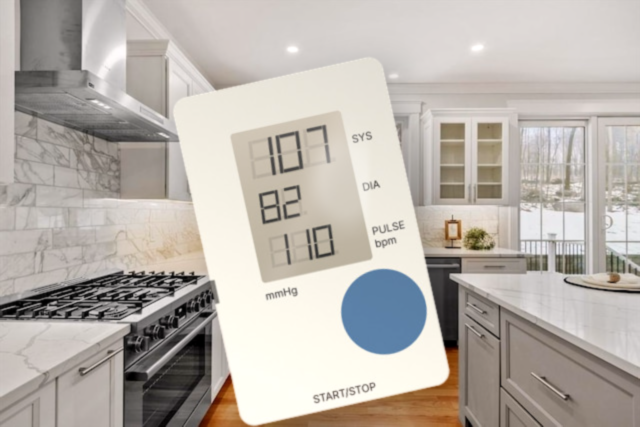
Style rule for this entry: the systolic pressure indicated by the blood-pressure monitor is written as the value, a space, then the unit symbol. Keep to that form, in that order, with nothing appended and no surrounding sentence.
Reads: 107 mmHg
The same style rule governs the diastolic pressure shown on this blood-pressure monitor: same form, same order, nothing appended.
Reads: 82 mmHg
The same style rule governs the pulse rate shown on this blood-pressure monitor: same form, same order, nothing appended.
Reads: 110 bpm
